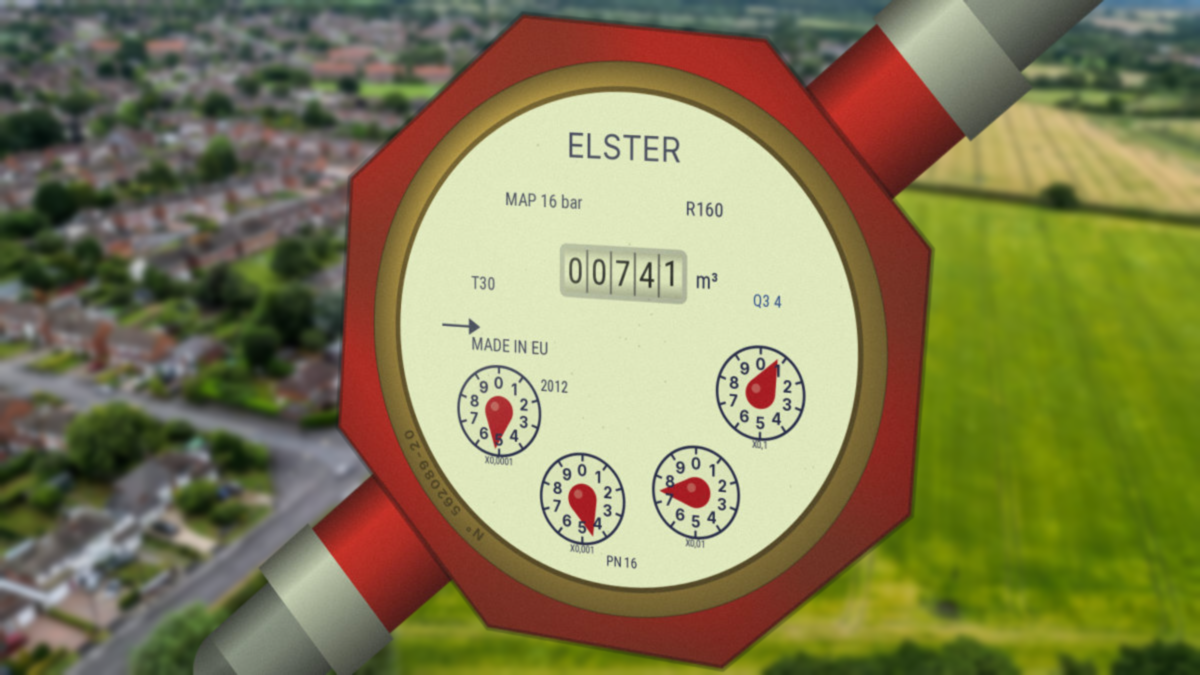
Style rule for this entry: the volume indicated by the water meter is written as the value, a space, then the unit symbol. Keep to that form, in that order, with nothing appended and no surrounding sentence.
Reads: 741.0745 m³
